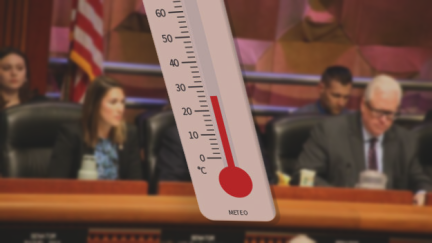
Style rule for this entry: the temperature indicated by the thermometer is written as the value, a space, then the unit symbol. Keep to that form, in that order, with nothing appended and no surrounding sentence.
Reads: 26 °C
